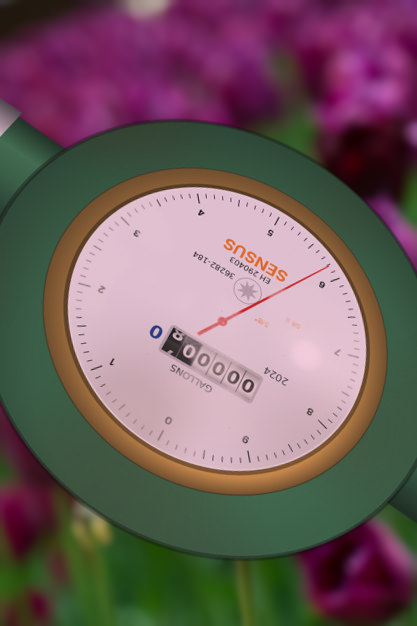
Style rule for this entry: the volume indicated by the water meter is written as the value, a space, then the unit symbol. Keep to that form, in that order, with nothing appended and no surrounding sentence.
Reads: 75.8 gal
